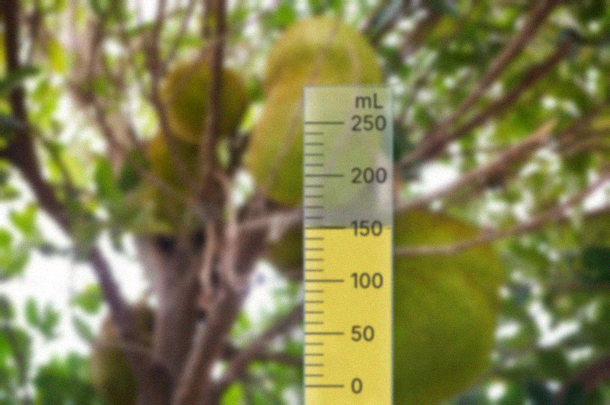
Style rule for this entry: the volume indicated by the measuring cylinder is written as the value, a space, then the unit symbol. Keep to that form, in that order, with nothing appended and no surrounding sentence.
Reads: 150 mL
